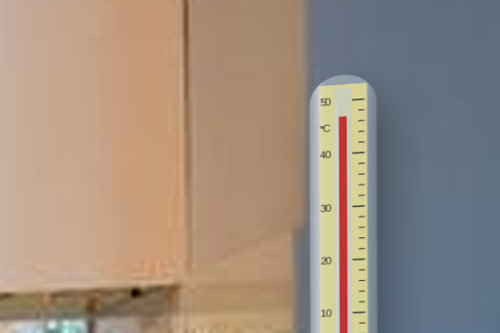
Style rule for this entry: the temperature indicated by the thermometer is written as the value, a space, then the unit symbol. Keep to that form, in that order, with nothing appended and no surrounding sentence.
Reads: 47 °C
